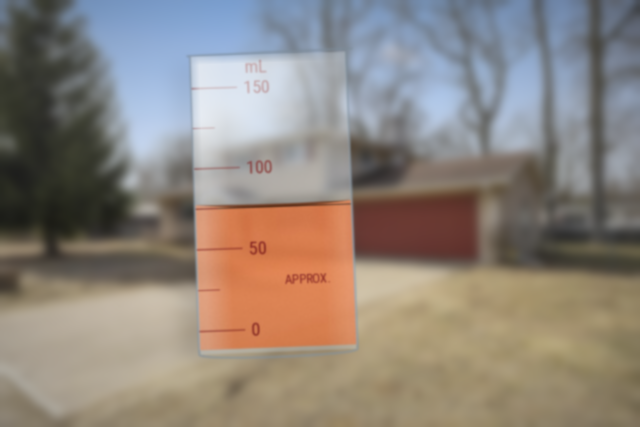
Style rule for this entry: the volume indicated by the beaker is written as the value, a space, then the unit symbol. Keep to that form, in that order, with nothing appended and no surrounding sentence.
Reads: 75 mL
